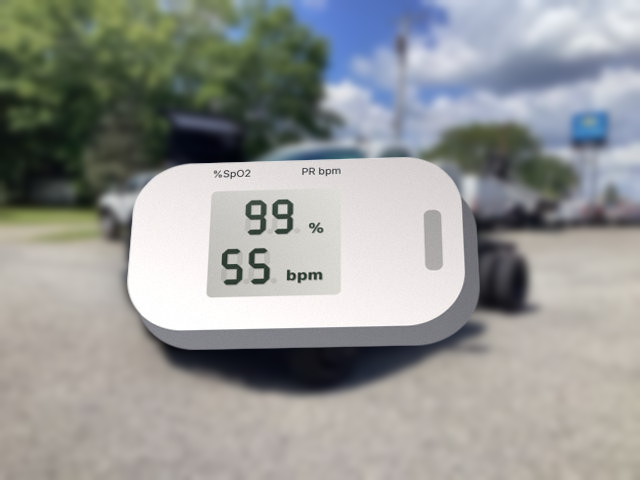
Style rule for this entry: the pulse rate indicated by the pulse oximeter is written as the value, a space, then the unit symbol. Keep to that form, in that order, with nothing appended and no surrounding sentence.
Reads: 55 bpm
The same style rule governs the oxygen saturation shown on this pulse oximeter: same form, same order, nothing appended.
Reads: 99 %
